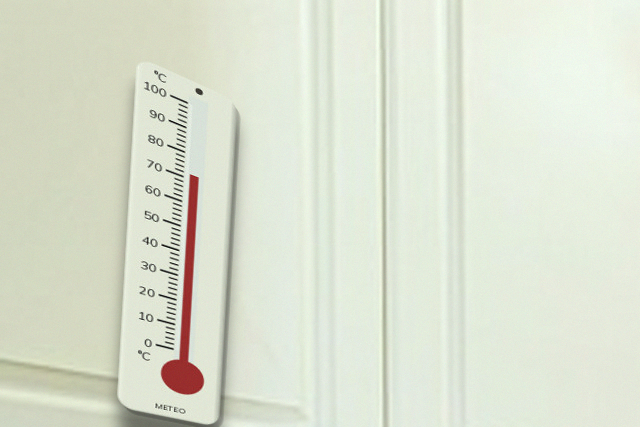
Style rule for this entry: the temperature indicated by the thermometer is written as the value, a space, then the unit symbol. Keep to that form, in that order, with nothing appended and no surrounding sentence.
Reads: 72 °C
